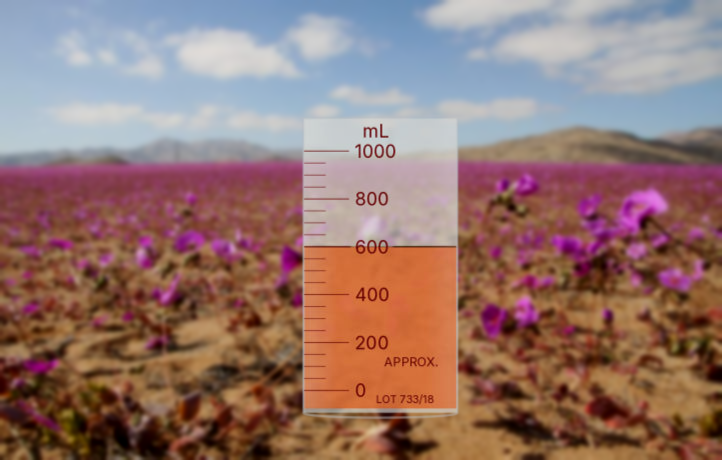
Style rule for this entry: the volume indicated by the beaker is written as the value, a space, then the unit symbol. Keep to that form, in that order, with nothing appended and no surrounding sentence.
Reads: 600 mL
